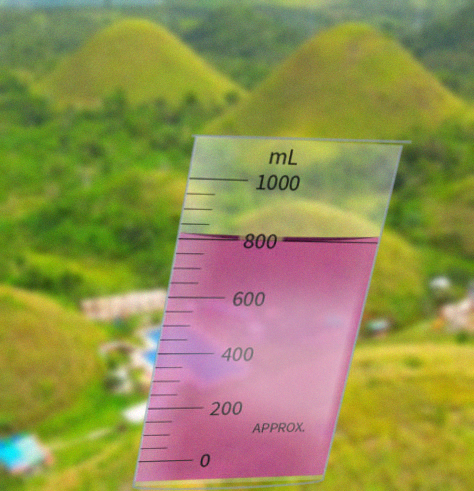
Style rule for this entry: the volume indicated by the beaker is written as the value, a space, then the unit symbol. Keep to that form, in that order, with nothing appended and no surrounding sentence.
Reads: 800 mL
